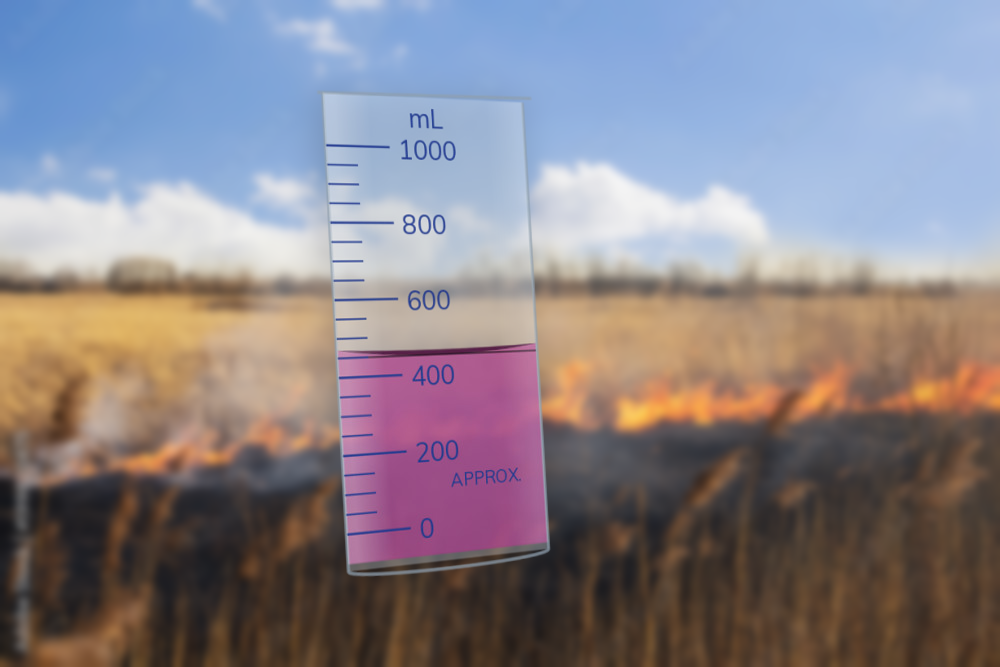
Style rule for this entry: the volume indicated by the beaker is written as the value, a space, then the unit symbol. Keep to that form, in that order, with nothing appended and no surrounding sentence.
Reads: 450 mL
